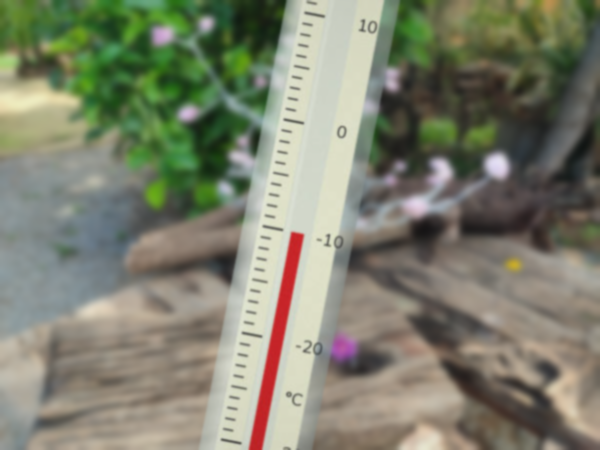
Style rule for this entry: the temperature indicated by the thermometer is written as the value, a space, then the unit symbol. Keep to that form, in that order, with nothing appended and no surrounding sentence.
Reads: -10 °C
